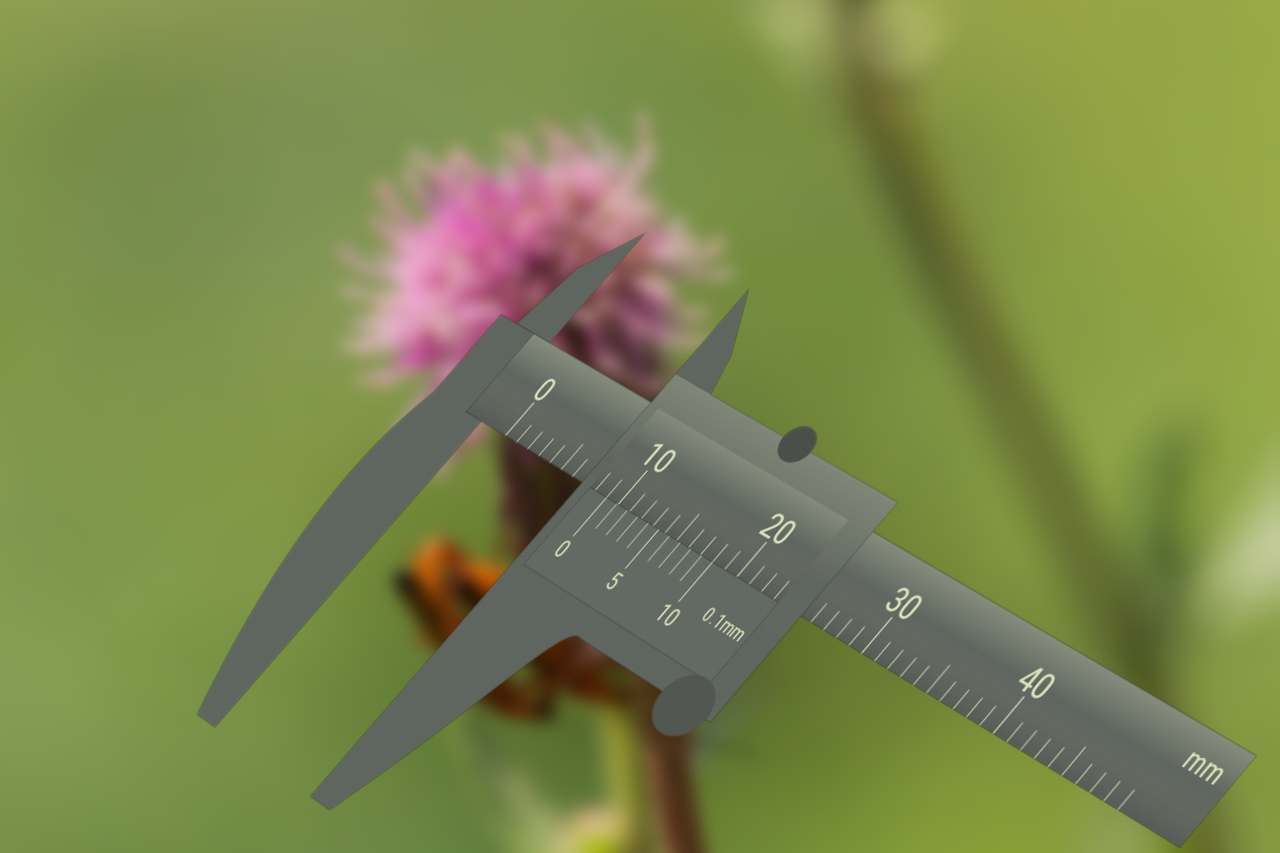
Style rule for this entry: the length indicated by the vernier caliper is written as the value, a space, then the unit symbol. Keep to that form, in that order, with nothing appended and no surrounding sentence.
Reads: 9.0 mm
